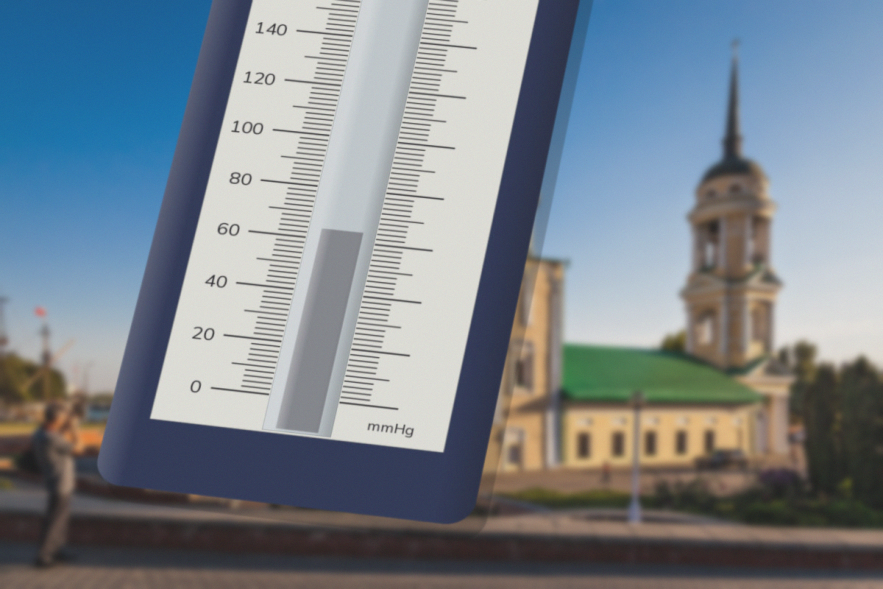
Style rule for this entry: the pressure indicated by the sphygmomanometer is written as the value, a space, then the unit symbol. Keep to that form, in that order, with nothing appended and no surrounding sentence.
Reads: 64 mmHg
